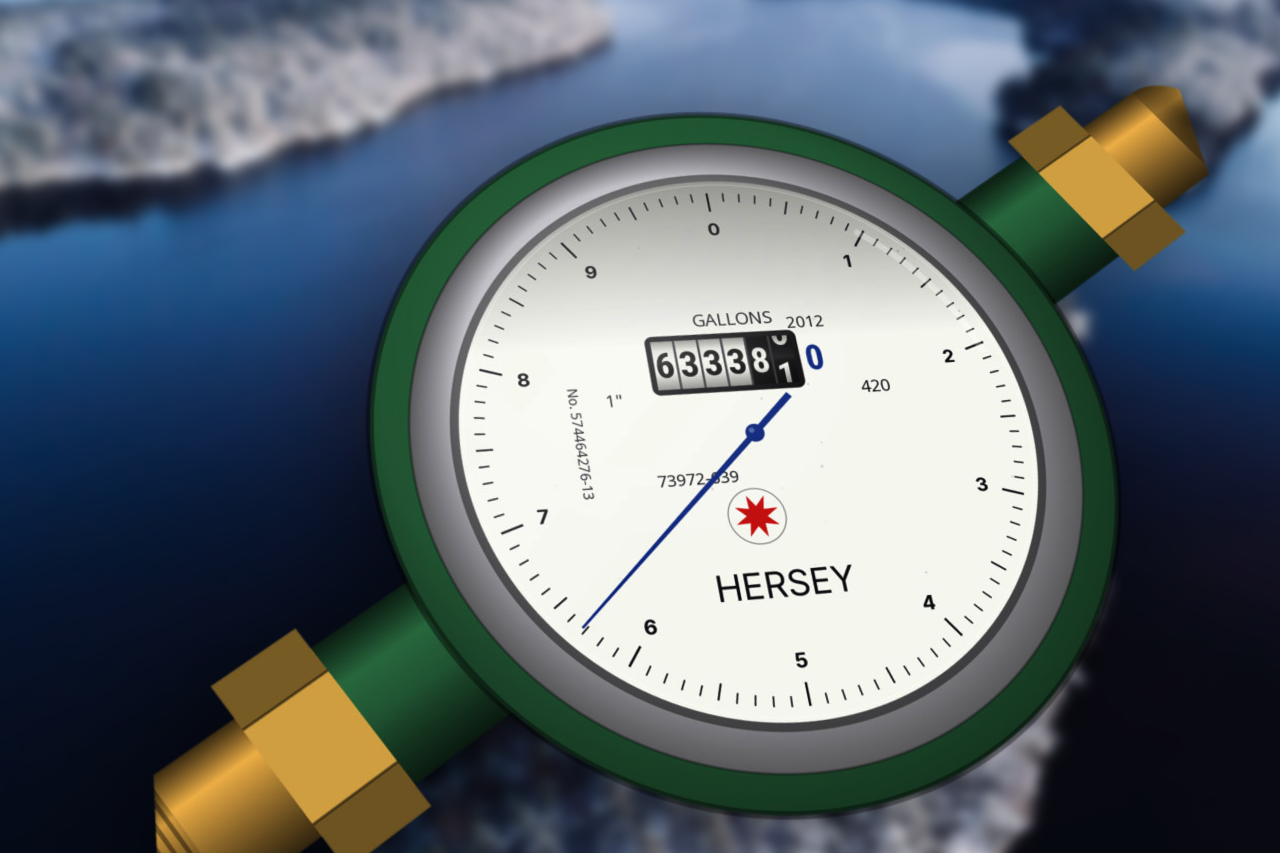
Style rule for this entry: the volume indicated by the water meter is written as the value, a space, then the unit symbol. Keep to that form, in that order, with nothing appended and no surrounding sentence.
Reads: 6333806.3 gal
